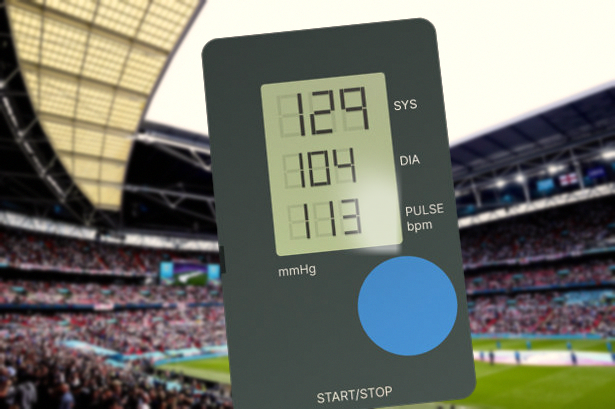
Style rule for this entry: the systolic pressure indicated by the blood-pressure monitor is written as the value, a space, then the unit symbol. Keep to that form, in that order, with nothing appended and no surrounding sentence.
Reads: 129 mmHg
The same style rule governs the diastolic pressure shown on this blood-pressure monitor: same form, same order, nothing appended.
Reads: 104 mmHg
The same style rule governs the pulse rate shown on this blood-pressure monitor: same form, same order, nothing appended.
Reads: 113 bpm
